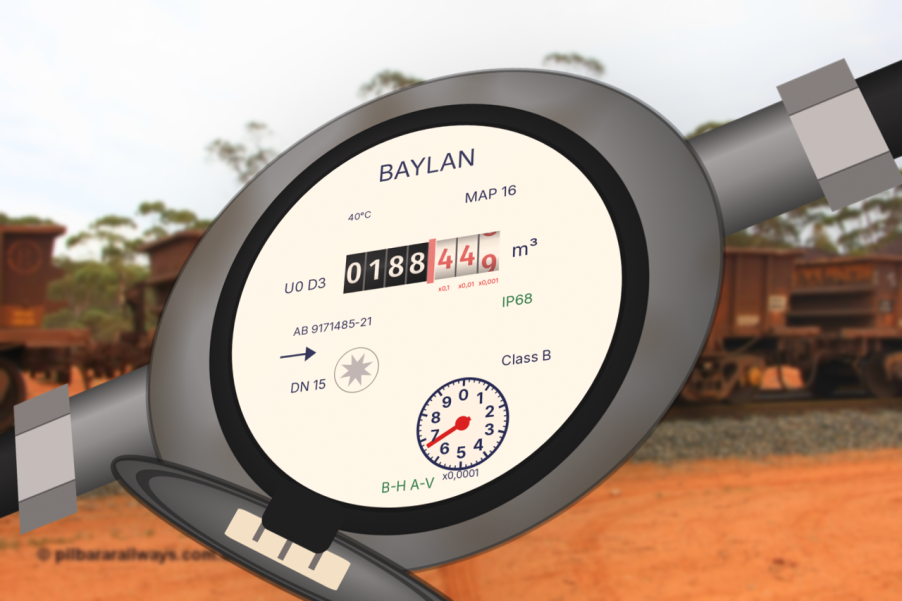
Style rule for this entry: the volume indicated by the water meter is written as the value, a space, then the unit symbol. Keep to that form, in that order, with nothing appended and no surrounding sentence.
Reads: 188.4486 m³
